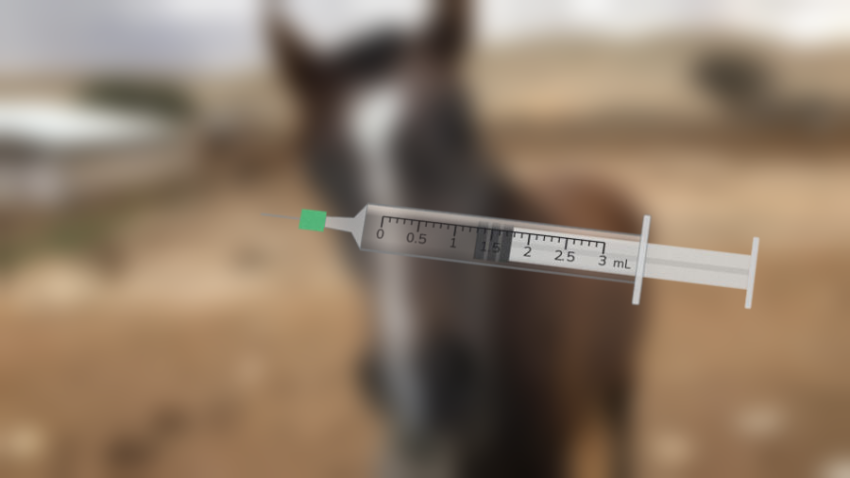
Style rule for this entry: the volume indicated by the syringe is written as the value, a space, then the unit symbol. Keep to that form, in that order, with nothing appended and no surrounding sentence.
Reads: 1.3 mL
